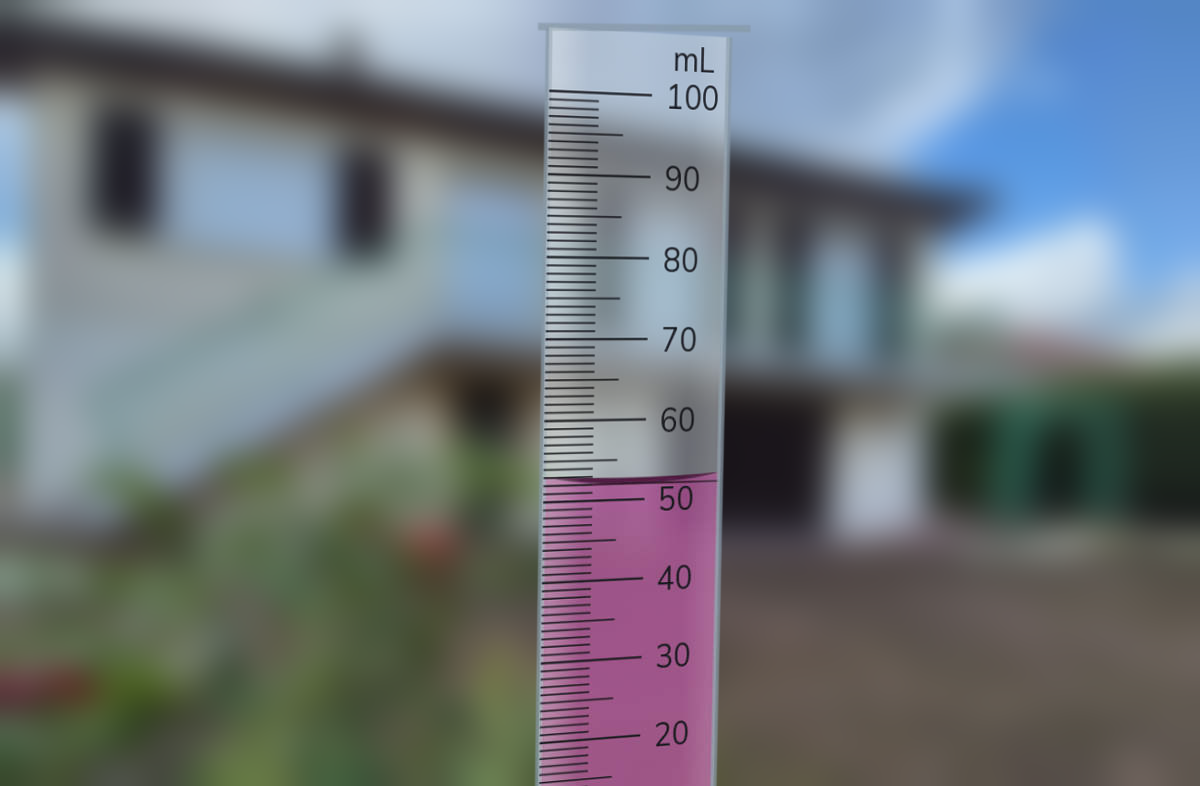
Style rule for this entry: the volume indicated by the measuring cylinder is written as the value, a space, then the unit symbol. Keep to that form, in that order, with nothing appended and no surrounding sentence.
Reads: 52 mL
